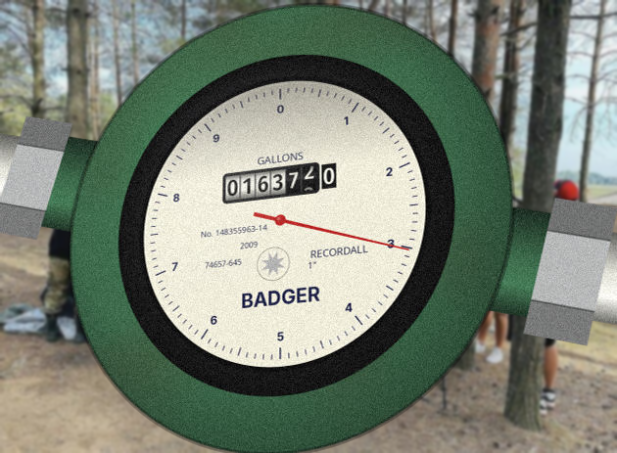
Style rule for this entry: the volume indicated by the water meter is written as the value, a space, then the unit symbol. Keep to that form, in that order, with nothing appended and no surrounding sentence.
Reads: 163723.0 gal
